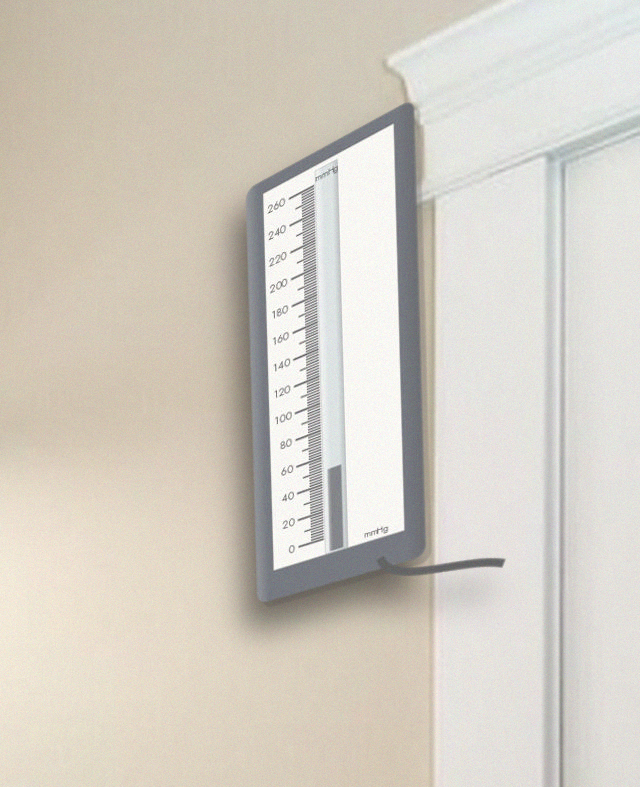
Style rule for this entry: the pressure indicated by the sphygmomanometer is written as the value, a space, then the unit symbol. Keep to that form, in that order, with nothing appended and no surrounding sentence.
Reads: 50 mmHg
